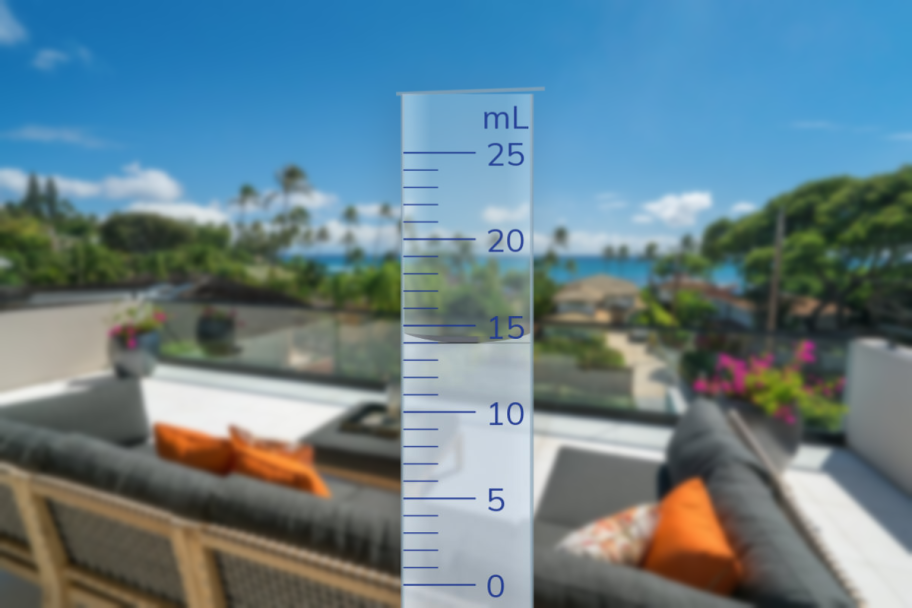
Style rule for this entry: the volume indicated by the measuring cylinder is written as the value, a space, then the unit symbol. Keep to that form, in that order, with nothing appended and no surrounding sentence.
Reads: 14 mL
